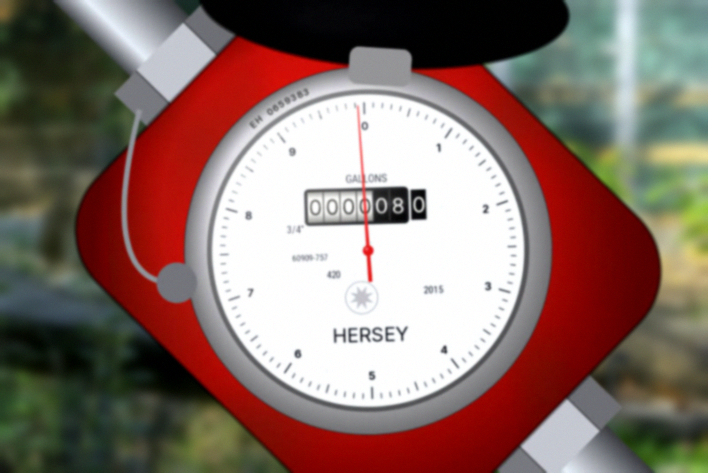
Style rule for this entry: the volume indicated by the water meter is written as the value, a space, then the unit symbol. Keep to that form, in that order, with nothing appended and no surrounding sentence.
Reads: 79.9 gal
